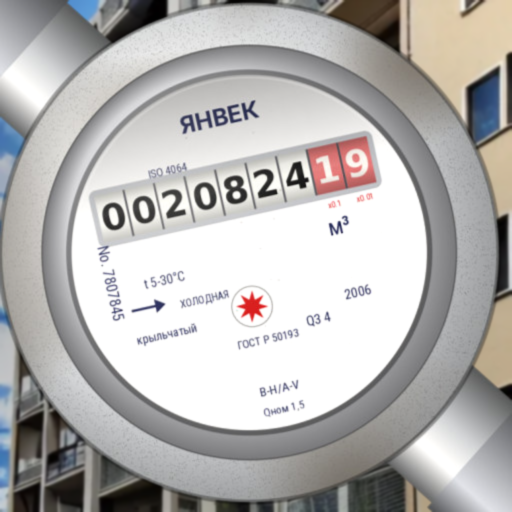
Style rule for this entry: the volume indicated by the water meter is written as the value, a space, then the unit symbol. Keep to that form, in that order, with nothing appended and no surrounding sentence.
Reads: 20824.19 m³
